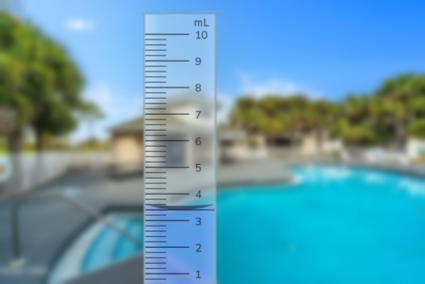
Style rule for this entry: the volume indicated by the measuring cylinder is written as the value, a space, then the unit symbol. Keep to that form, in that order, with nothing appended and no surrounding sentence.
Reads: 3.4 mL
